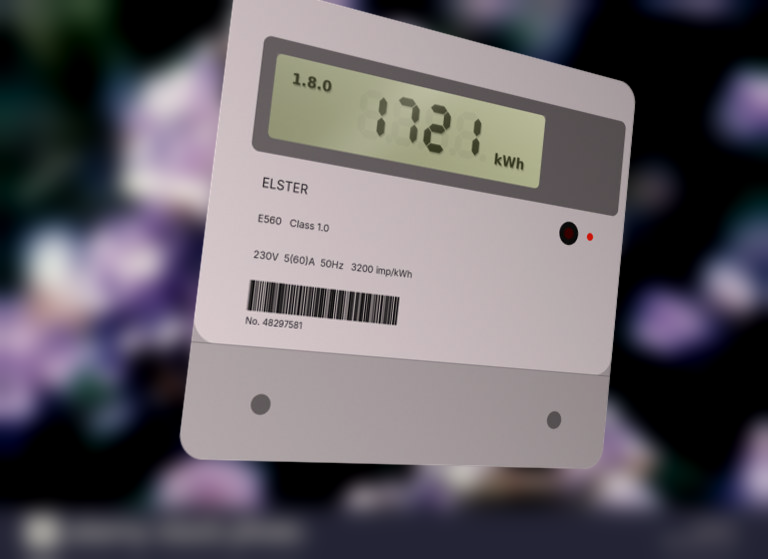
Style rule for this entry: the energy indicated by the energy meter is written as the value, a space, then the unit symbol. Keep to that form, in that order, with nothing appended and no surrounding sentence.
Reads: 1721 kWh
